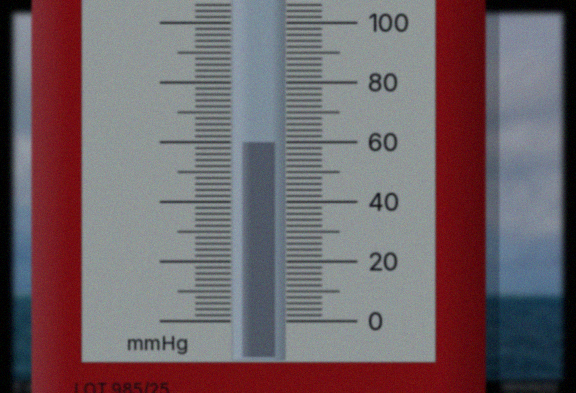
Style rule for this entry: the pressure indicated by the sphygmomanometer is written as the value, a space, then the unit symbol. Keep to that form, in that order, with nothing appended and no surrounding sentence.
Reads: 60 mmHg
